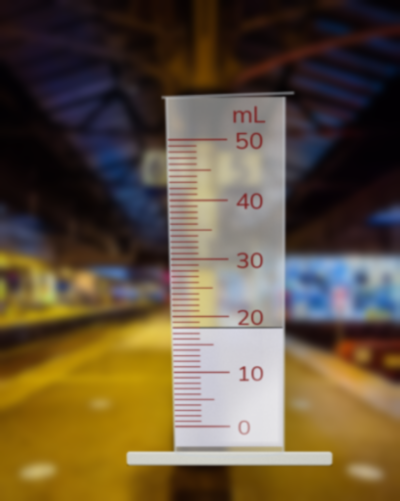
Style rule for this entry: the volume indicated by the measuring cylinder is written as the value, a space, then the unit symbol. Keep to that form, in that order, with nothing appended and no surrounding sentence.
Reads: 18 mL
